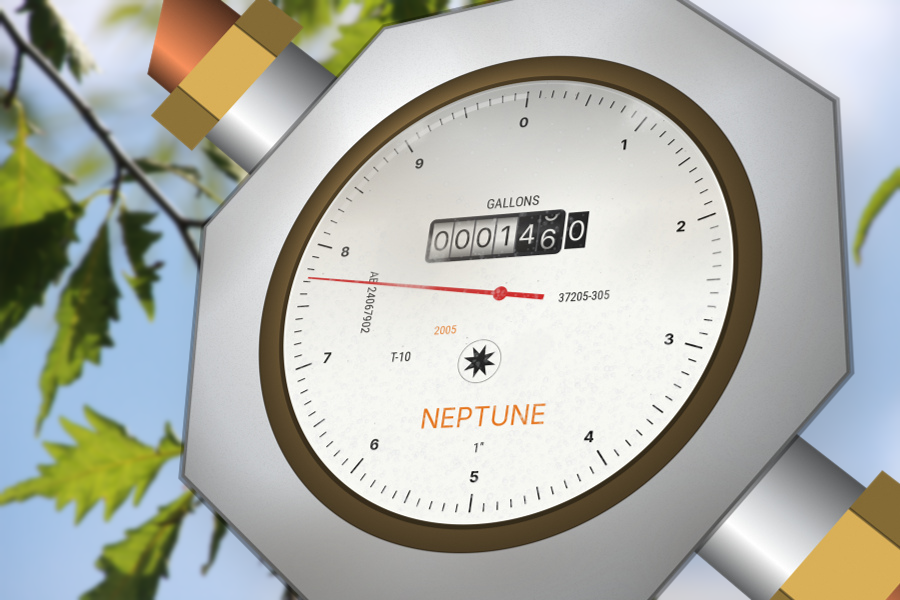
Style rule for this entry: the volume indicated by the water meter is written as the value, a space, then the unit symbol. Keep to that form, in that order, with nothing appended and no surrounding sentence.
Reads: 1457.7 gal
